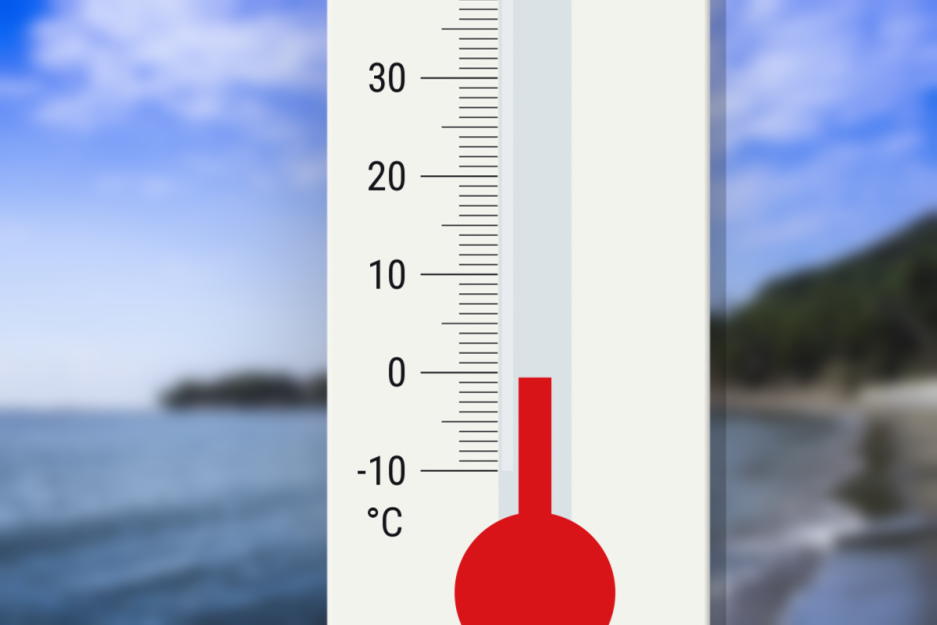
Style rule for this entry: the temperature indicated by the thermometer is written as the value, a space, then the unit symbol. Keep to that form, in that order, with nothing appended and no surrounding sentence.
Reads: -0.5 °C
